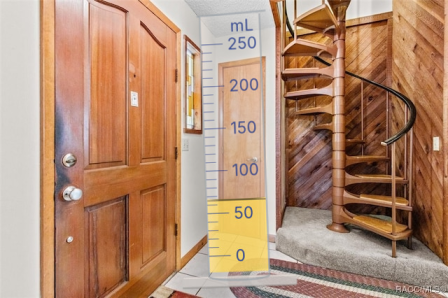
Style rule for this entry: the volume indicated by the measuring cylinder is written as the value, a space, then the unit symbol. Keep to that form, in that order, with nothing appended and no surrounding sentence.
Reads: 65 mL
